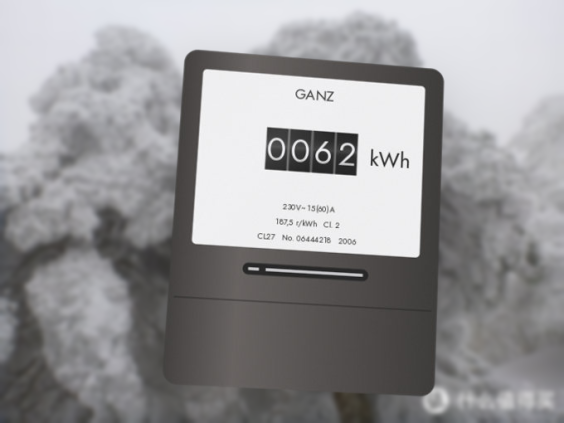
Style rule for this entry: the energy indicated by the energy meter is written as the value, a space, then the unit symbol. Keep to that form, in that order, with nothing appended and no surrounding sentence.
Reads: 62 kWh
